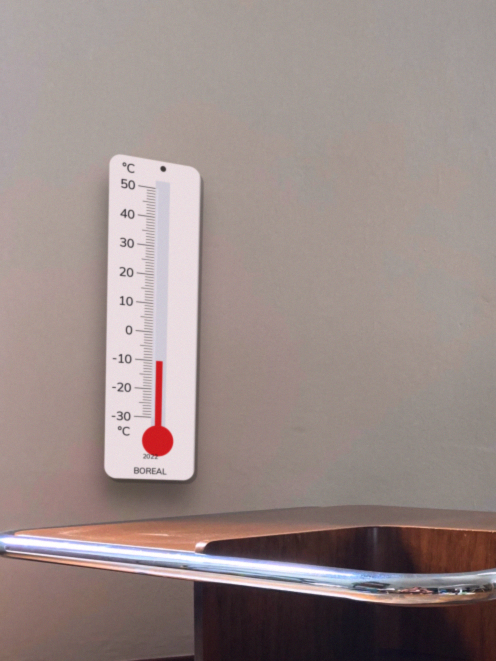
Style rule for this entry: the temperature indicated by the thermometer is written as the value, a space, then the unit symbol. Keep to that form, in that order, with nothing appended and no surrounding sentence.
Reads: -10 °C
